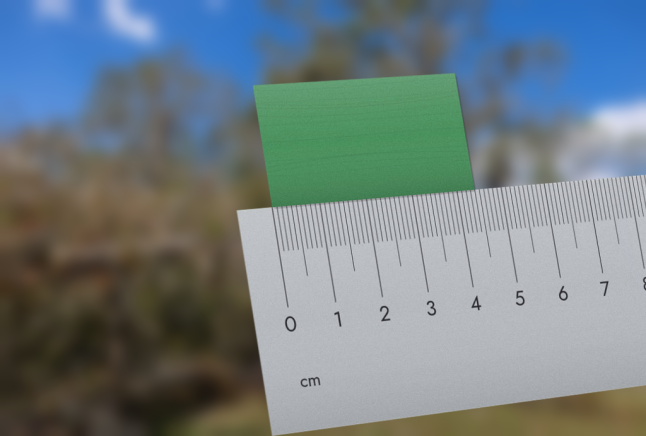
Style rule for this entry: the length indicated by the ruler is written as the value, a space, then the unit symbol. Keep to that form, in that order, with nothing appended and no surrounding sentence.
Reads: 4.4 cm
